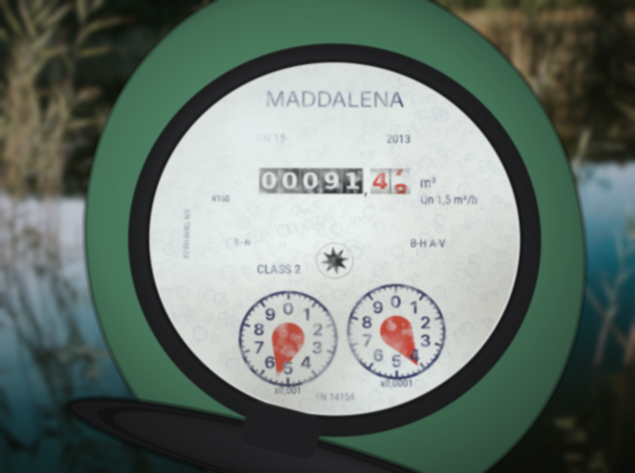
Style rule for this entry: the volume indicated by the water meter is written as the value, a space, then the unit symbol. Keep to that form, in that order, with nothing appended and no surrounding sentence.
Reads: 91.4754 m³
